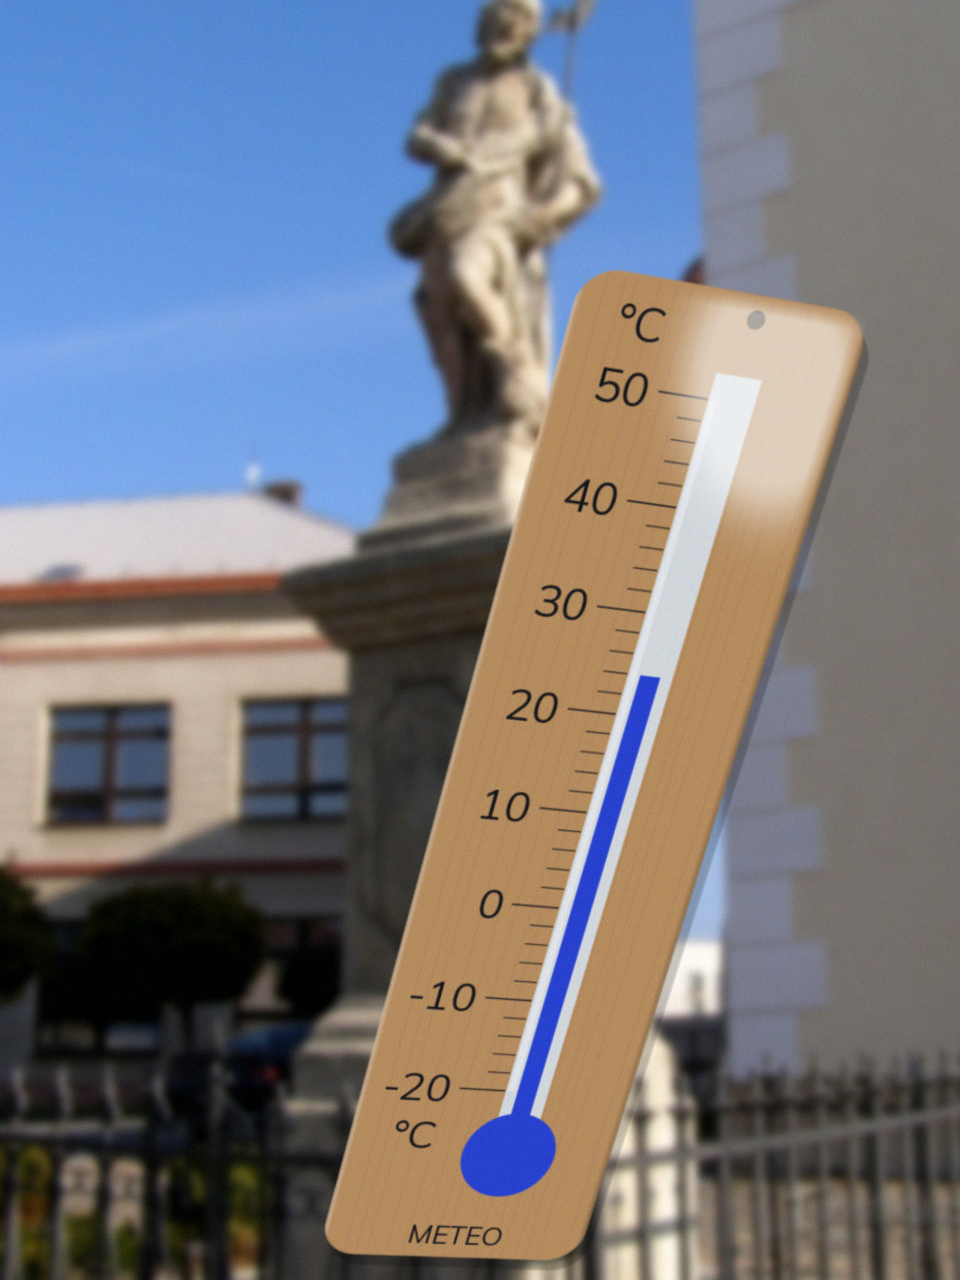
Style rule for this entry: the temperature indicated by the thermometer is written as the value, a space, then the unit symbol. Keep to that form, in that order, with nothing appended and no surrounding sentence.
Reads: 24 °C
